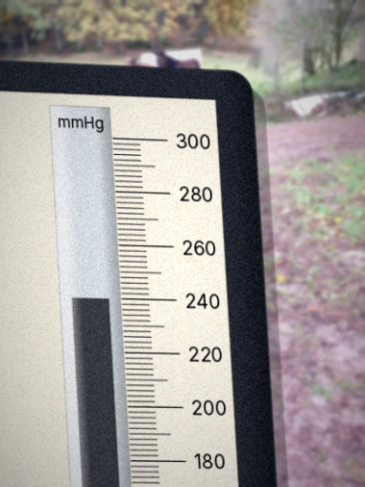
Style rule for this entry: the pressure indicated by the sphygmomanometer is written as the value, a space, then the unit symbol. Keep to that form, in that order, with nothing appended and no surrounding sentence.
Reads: 240 mmHg
